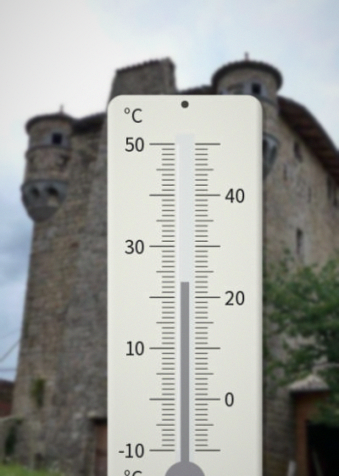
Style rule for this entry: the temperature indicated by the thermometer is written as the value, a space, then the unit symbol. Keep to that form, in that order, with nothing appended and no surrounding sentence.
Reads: 23 °C
